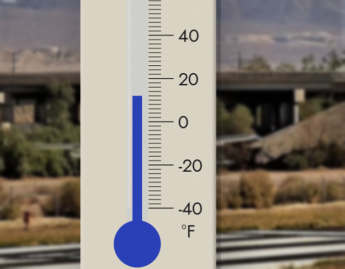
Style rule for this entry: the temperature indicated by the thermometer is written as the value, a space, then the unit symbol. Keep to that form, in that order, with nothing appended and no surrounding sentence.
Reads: 12 °F
